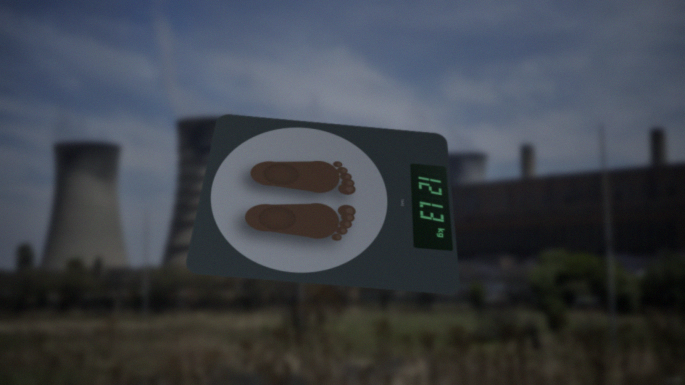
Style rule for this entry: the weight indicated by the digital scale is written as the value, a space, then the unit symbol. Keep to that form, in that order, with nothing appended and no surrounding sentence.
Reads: 121.3 kg
